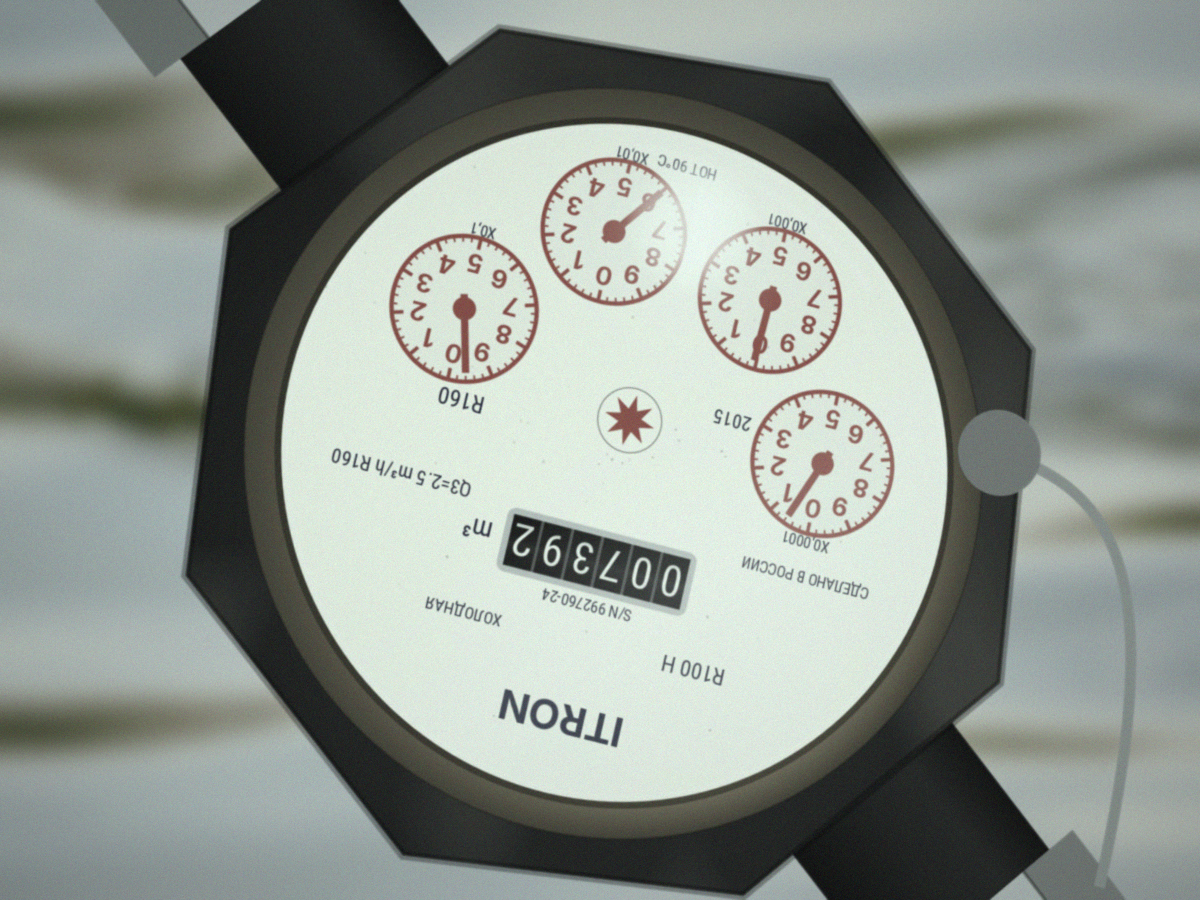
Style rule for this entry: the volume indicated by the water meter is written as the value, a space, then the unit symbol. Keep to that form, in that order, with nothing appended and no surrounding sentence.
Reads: 7391.9600 m³
